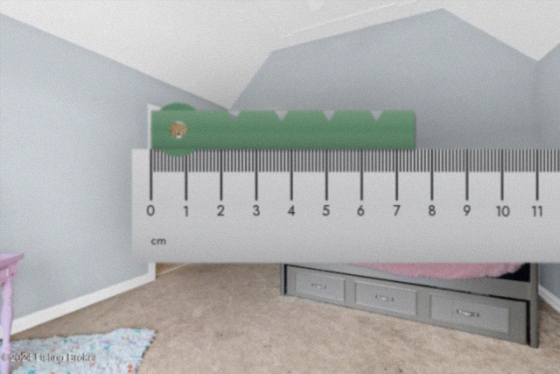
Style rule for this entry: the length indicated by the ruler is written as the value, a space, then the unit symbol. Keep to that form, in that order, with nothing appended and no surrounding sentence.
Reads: 7.5 cm
